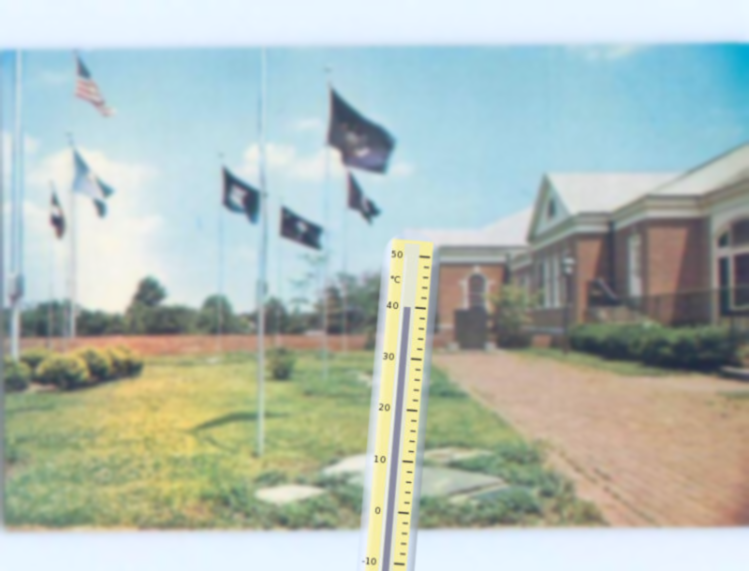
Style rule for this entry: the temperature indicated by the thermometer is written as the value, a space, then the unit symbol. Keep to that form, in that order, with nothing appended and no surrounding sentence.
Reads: 40 °C
